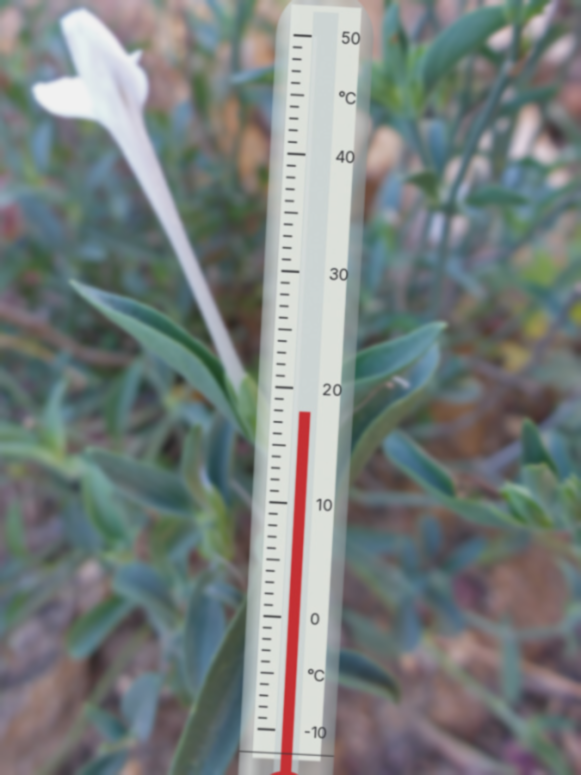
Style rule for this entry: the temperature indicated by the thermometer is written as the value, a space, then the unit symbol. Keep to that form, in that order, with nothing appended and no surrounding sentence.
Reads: 18 °C
